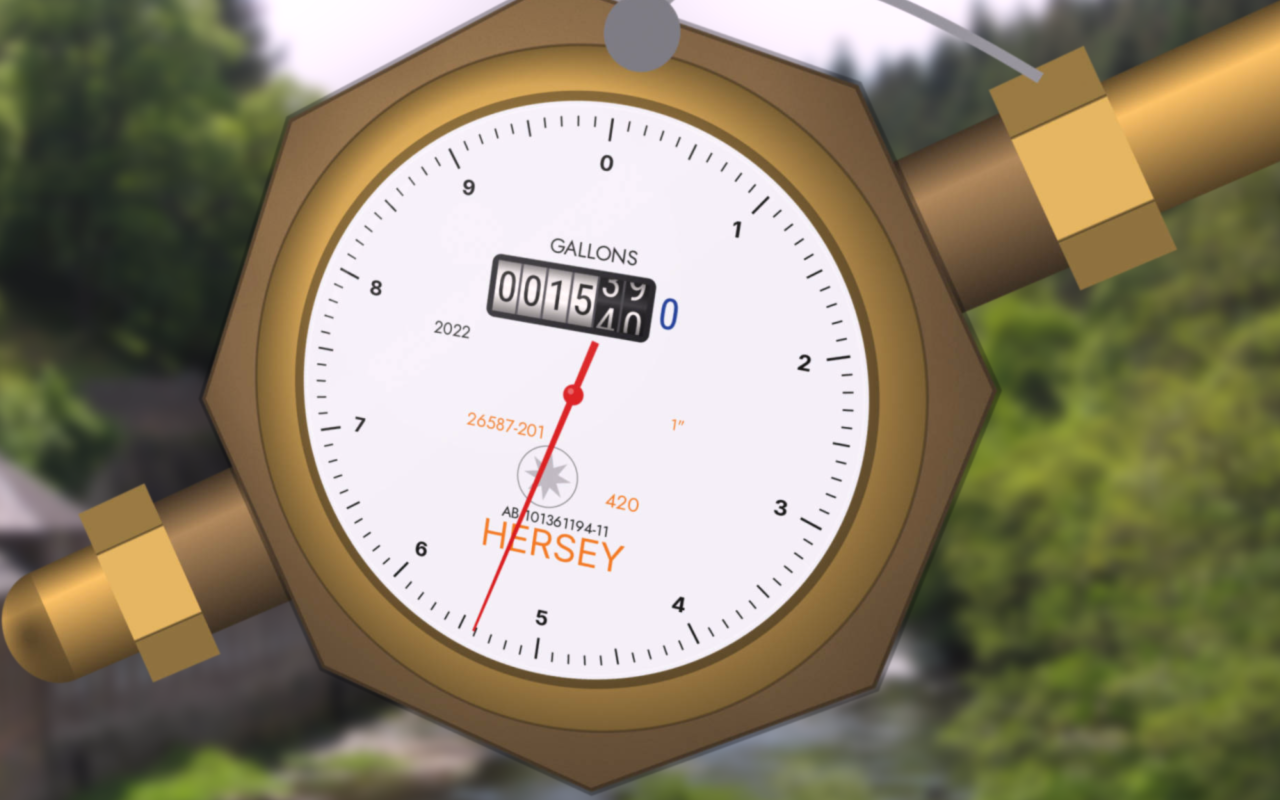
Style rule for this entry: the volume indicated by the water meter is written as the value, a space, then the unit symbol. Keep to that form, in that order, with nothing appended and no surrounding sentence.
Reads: 15395.4 gal
